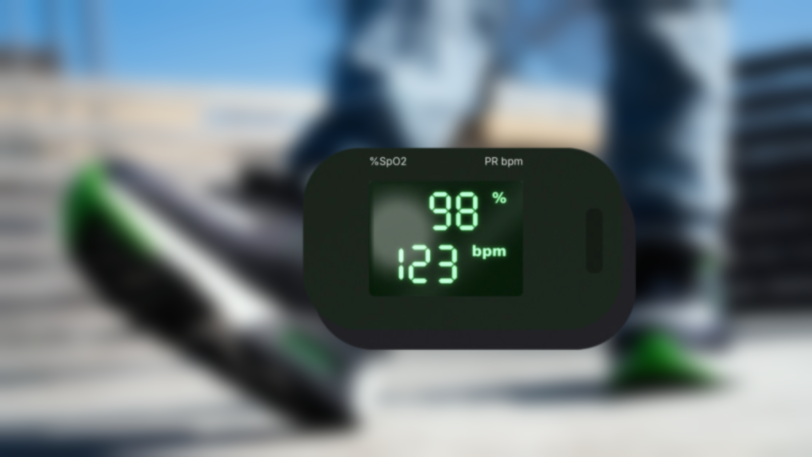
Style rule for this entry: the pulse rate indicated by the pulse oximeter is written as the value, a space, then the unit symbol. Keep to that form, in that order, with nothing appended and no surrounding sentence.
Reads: 123 bpm
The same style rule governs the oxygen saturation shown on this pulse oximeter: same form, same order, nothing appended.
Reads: 98 %
